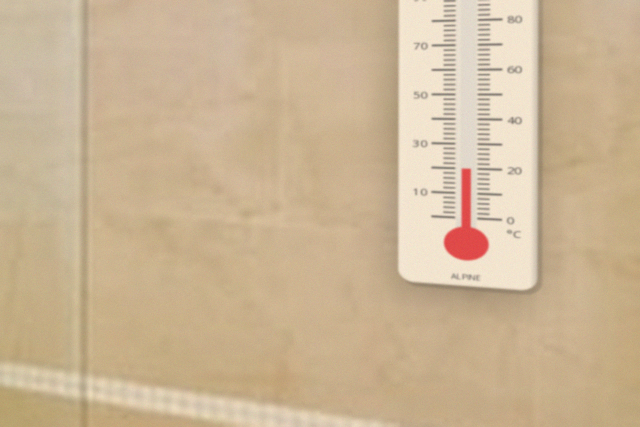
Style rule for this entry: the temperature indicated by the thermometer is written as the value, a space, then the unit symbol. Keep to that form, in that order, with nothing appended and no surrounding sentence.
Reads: 20 °C
